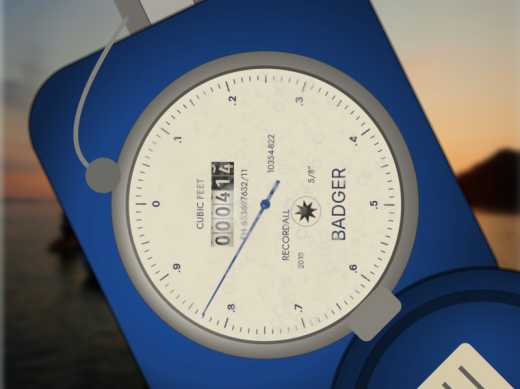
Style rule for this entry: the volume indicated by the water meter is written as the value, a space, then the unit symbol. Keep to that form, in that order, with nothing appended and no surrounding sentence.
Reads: 413.83 ft³
